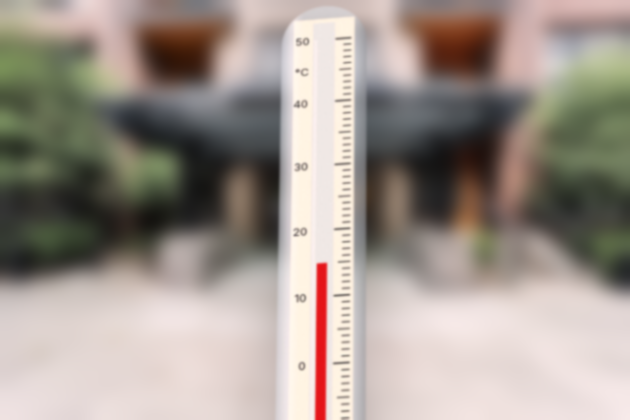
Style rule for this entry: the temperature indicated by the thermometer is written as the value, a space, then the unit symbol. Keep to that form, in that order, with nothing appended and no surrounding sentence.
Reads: 15 °C
